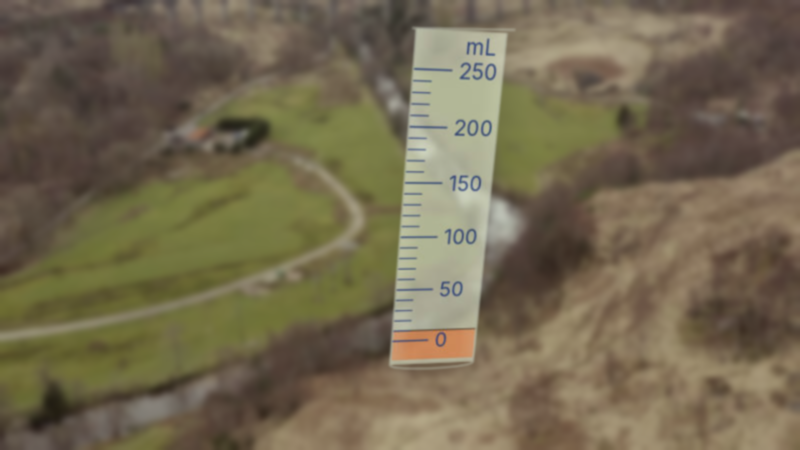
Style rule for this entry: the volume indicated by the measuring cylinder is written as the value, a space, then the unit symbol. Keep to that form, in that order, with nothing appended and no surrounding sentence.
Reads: 10 mL
